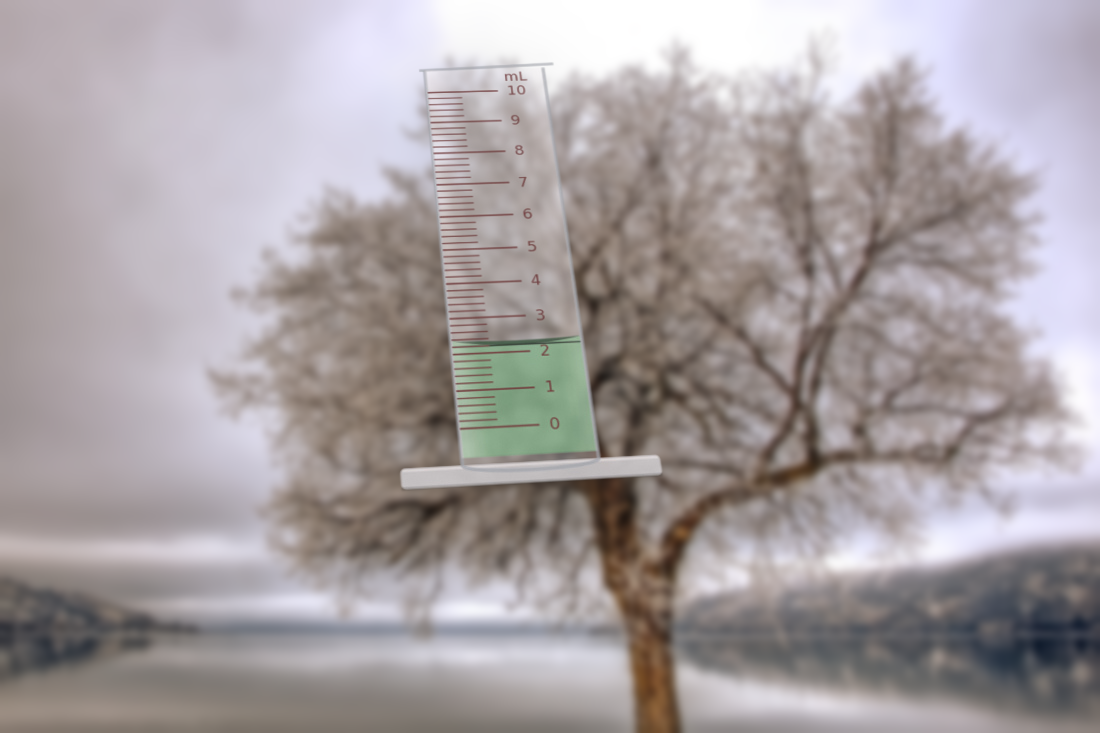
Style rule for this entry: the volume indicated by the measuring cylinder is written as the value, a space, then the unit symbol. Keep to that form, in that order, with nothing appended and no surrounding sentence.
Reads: 2.2 mL
